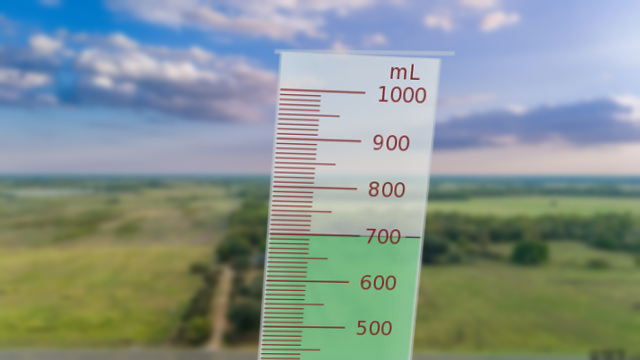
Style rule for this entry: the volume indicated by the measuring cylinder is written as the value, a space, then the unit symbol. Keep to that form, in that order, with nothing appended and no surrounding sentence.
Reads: 700 mL
